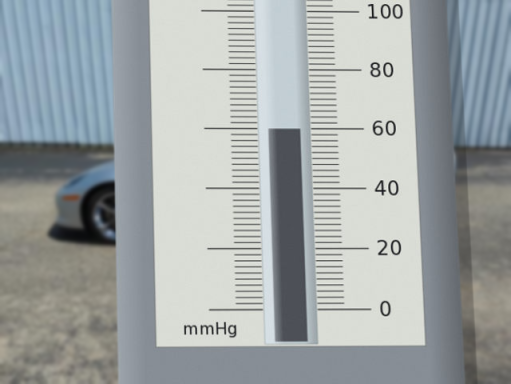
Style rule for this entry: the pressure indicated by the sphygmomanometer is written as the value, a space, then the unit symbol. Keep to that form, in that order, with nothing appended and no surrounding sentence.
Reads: 60 mmHg
